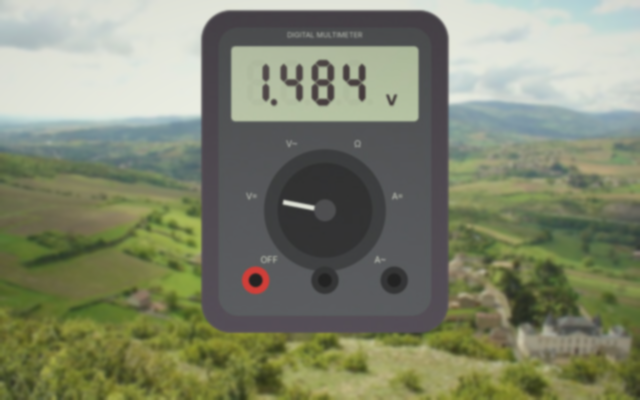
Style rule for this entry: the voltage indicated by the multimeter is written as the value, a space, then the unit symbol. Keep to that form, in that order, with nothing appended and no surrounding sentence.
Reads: 1.484 V
